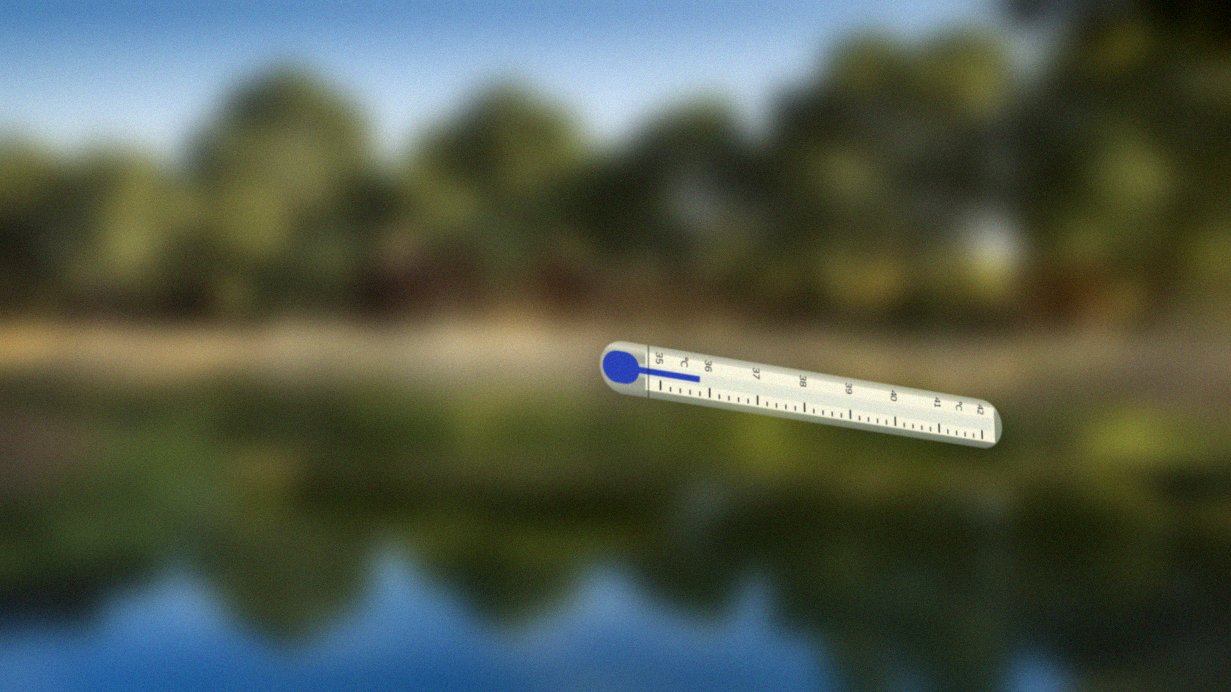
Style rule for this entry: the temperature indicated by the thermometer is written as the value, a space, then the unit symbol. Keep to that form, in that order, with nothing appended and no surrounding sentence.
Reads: 35.8 °C
